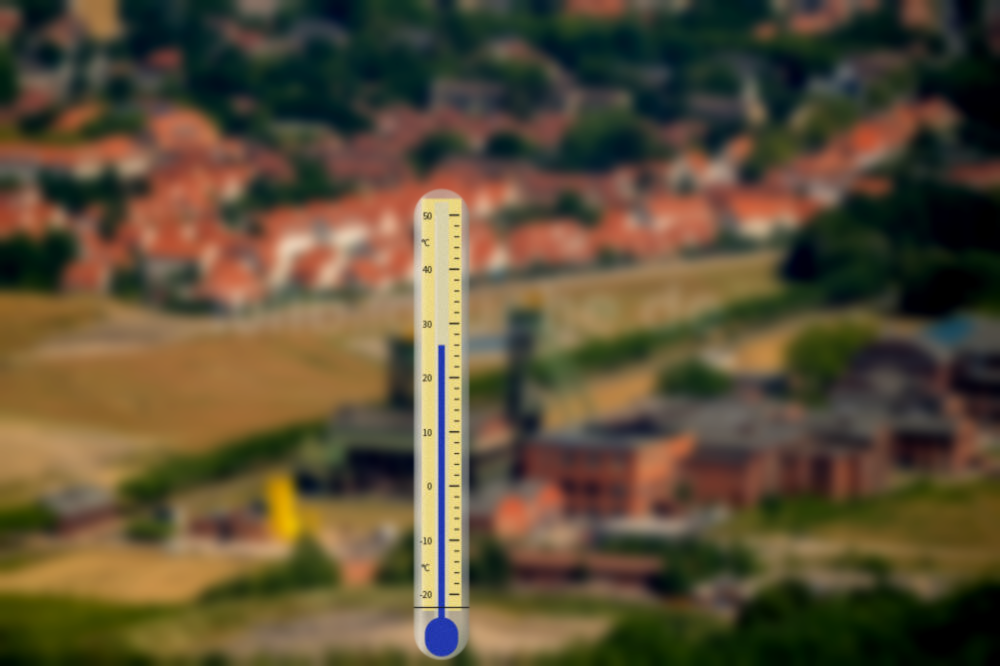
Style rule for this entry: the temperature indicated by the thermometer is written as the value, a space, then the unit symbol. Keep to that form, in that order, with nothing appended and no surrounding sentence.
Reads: 26 °C
